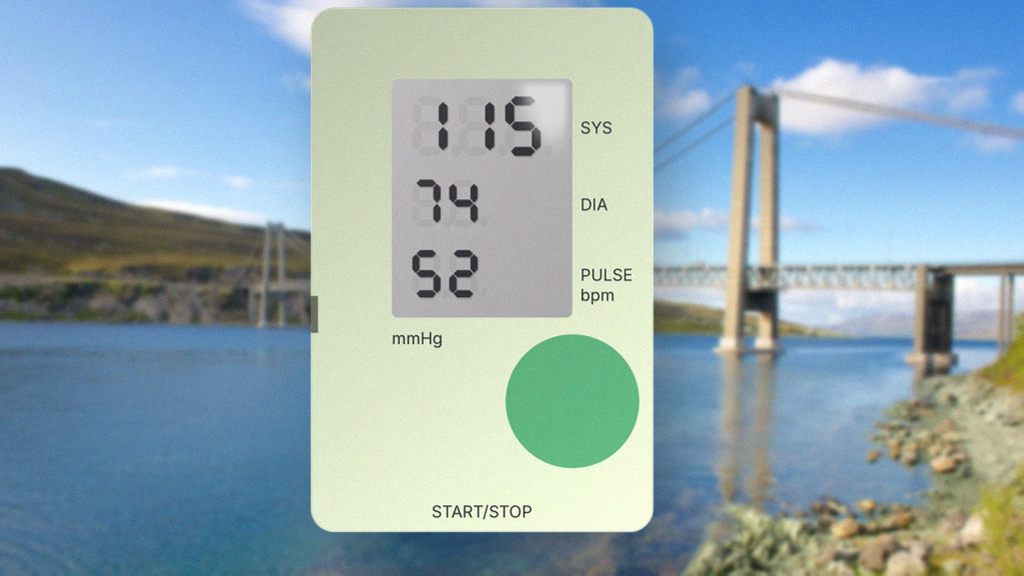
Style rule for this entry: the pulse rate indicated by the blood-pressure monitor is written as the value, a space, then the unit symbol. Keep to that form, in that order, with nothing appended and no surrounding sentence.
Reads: 52 bpm
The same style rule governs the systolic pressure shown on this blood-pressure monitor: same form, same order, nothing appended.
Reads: 115 mmHg
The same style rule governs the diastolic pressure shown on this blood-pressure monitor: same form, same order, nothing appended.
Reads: 74 mmHg
